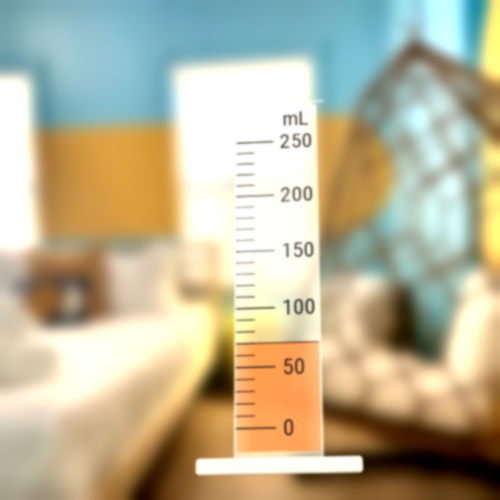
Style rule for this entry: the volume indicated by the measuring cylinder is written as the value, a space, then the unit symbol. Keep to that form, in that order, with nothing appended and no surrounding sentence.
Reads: 70 mL
